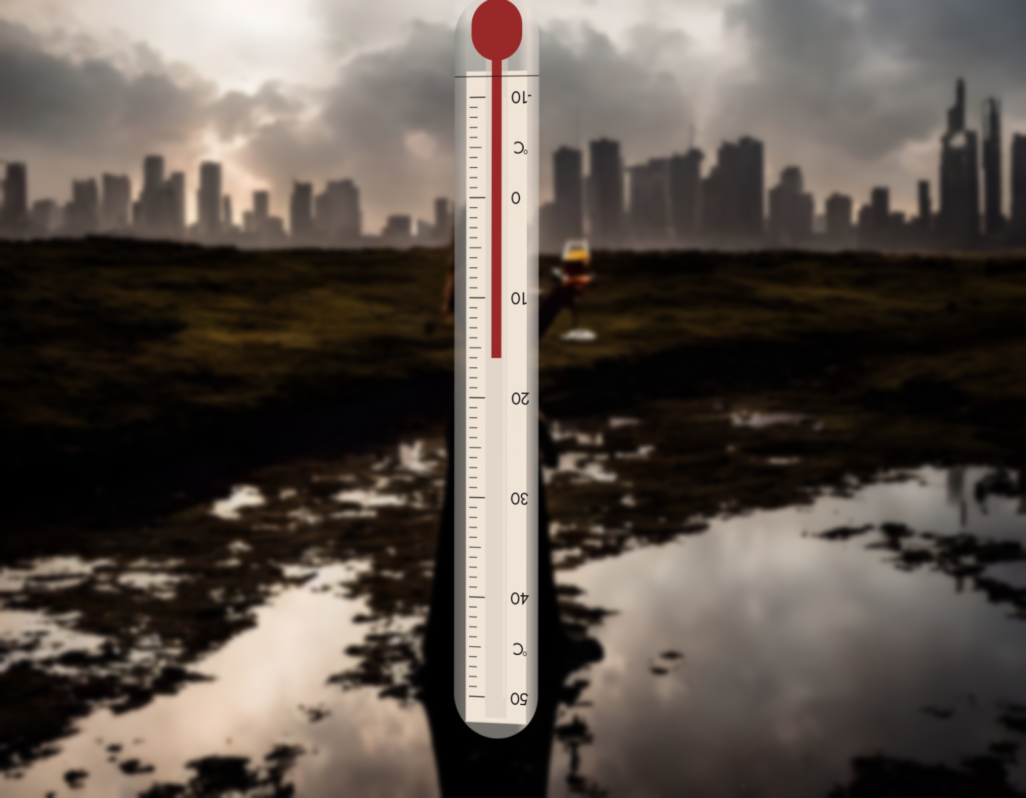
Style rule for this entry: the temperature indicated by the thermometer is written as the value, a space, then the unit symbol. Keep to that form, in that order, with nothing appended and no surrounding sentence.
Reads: 16 °C
